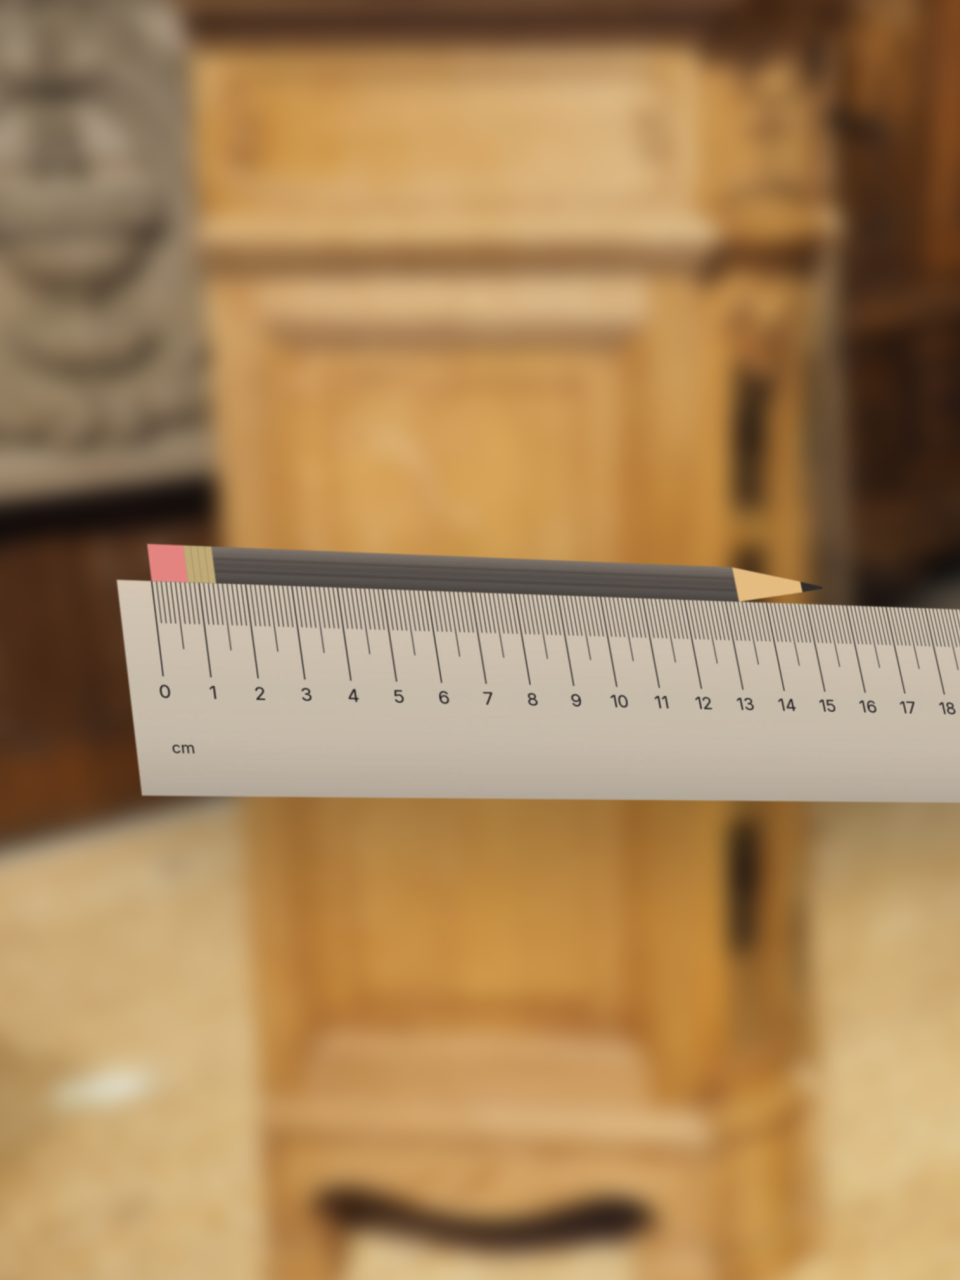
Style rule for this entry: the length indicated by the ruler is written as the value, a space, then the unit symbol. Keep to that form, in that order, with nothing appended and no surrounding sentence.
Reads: 15.5 cm
